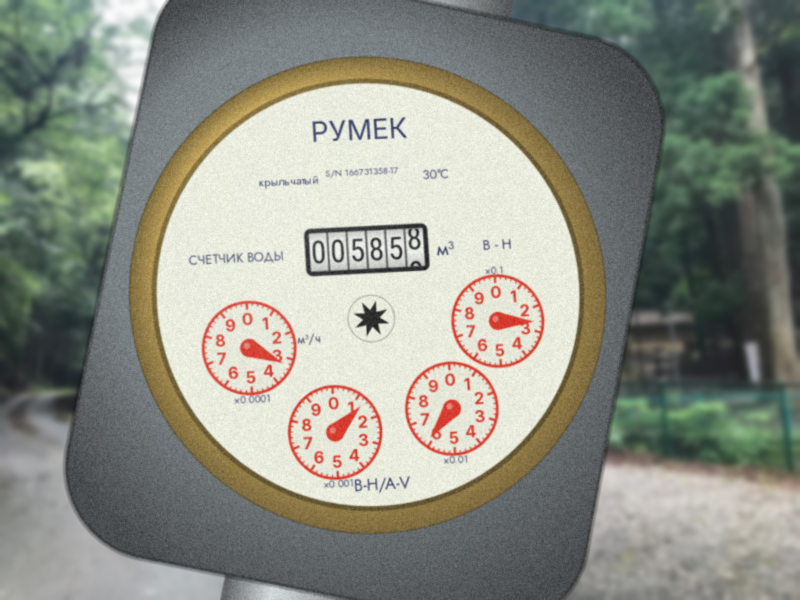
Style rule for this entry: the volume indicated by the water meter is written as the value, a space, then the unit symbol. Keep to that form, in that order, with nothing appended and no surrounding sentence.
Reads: 5858.2613 m³
